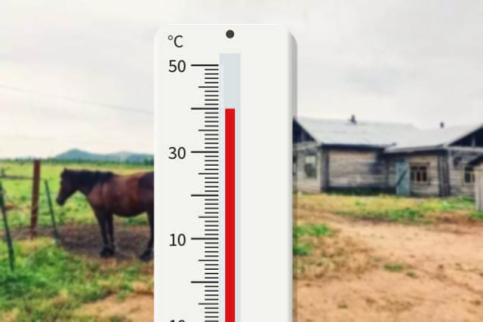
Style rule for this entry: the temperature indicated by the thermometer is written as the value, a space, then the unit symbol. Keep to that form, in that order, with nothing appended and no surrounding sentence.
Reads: 40 °C
